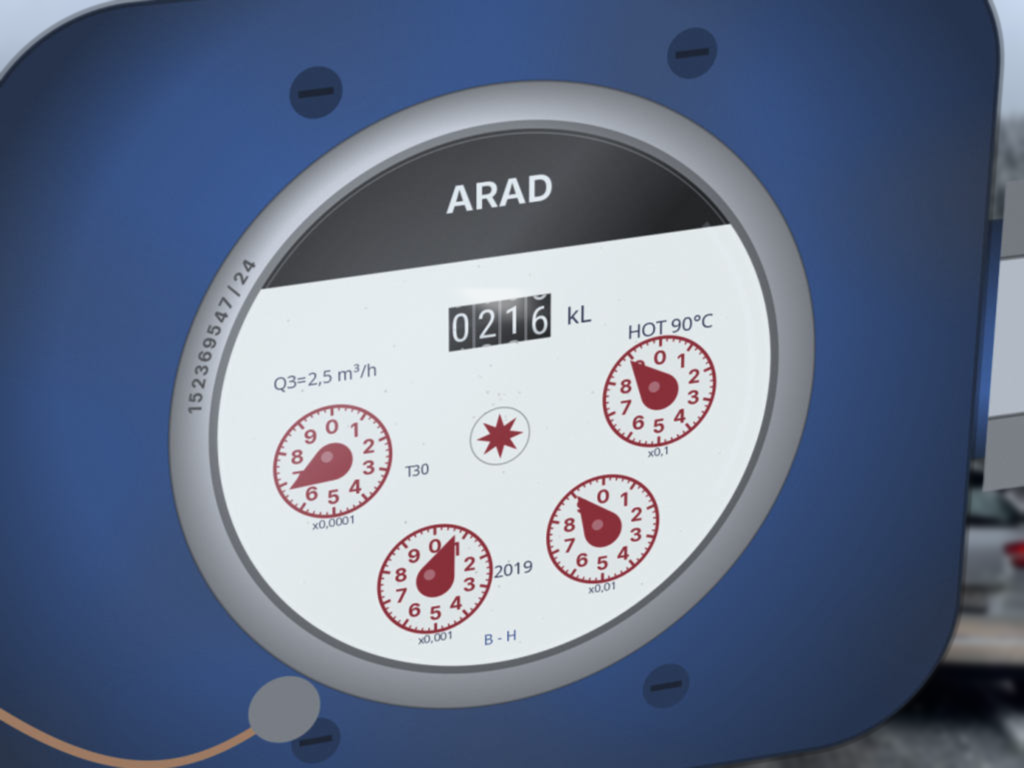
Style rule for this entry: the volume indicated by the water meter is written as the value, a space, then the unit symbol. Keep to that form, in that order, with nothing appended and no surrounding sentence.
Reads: 215.8906 kL
